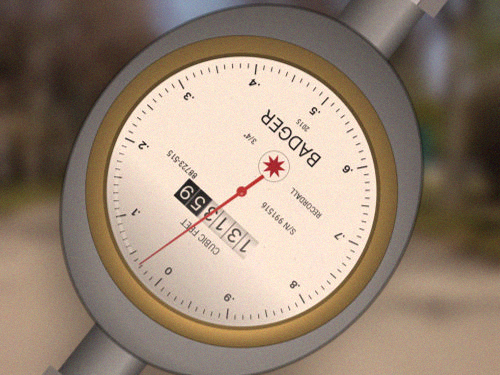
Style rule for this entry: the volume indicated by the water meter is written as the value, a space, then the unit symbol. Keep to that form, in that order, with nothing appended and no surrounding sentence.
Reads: 131359.03 ft³
